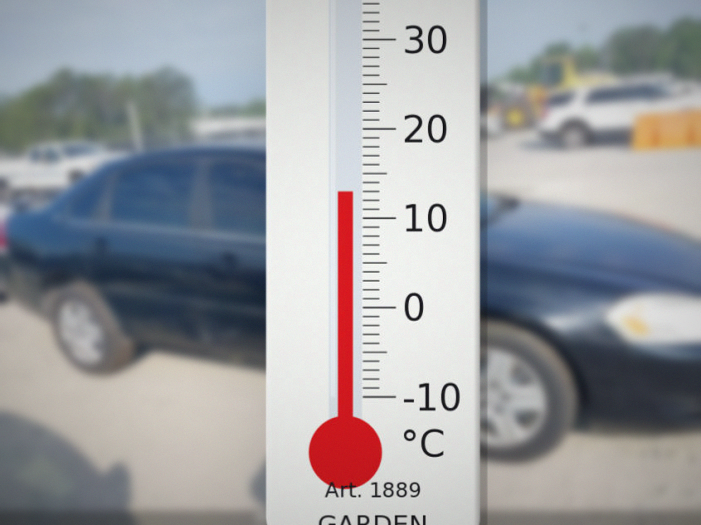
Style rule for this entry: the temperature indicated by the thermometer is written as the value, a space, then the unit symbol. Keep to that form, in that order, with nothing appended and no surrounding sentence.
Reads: 13 °C
